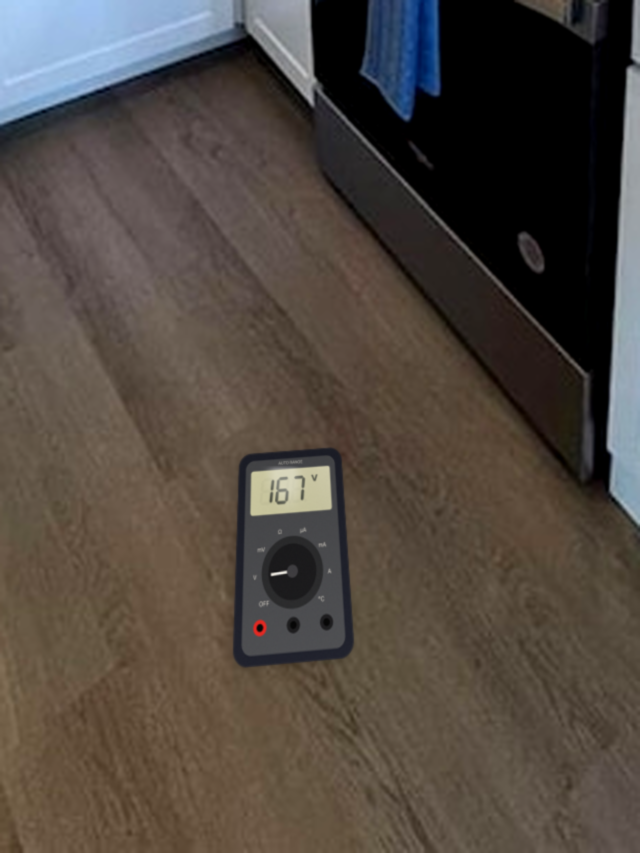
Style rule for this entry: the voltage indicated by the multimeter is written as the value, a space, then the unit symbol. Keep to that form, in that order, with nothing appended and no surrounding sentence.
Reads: 167 V
